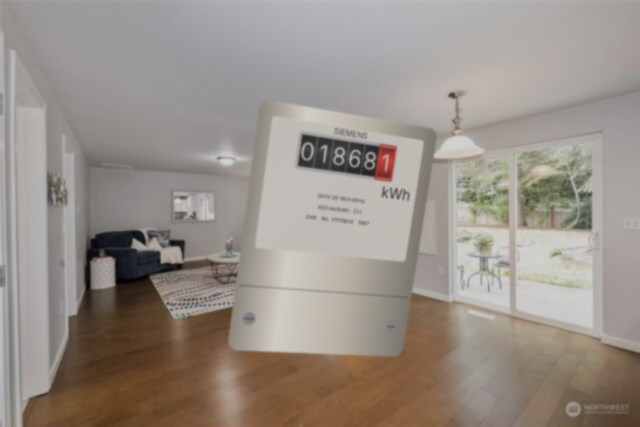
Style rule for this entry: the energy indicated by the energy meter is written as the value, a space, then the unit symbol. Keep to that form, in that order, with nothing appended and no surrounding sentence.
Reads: 1868.1 kWh
